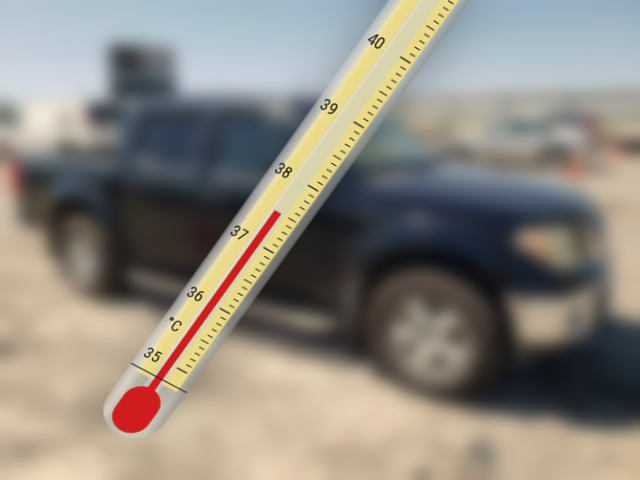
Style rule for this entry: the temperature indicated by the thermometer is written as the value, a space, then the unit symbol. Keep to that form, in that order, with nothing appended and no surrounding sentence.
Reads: 37.5 °C
